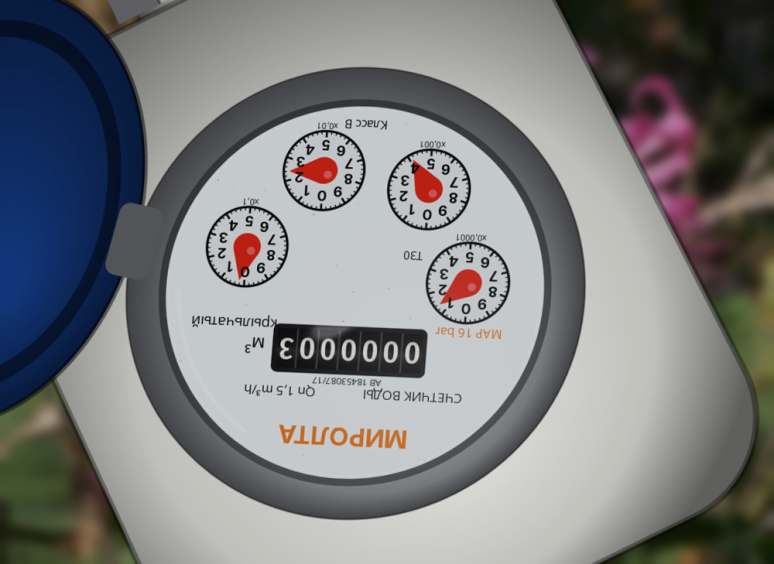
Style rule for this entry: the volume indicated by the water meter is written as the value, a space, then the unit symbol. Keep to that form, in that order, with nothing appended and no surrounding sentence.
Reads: 3.0241 m³
